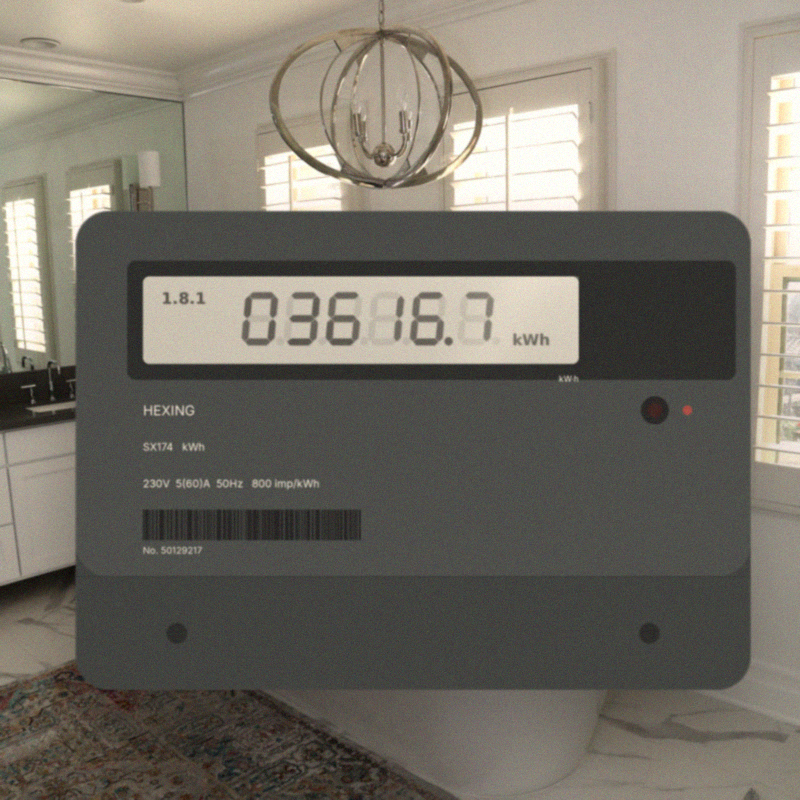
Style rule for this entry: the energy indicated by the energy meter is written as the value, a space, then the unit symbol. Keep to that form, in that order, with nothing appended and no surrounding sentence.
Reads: 3616.7 kWh
